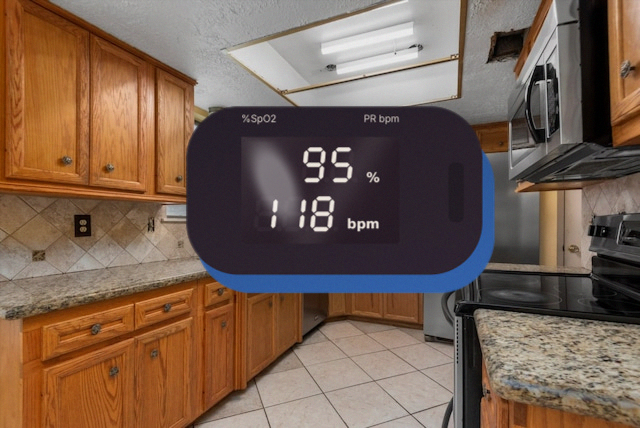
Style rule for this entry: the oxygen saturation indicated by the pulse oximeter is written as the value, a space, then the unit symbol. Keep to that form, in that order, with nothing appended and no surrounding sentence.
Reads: 95 %
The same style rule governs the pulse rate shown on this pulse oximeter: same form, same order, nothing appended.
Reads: 118 bpm
